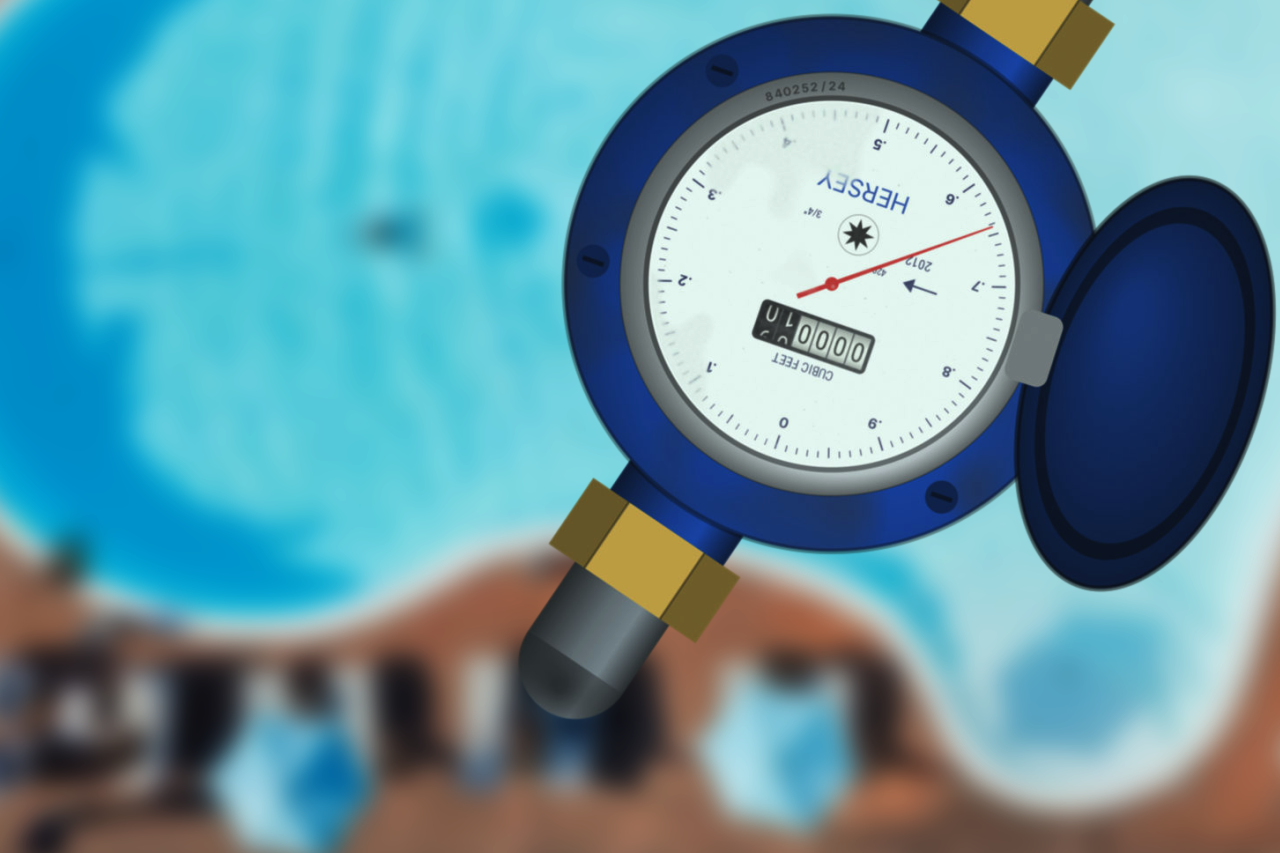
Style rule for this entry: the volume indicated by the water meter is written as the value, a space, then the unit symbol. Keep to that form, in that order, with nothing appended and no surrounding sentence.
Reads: 9.64 ft³
